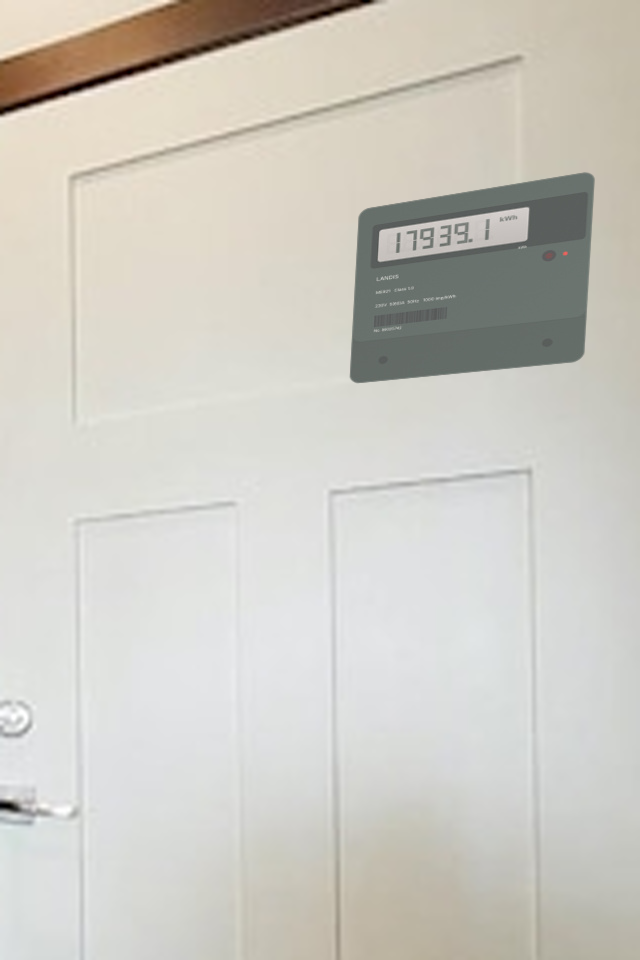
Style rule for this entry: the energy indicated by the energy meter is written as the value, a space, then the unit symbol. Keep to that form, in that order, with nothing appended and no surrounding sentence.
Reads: 17939.1 kWh
